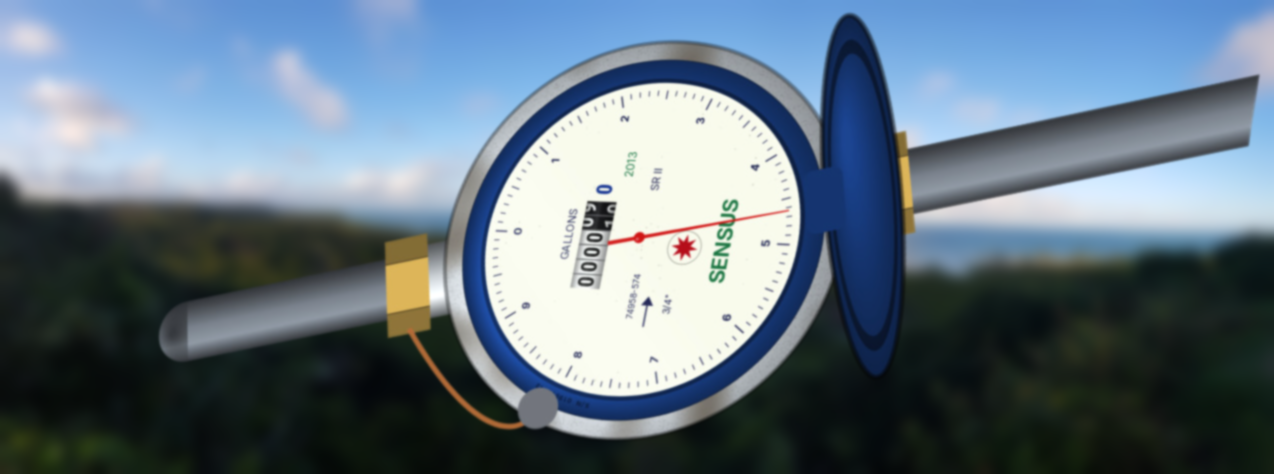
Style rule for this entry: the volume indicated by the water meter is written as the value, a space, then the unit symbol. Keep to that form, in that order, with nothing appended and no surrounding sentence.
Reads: 94.6 gal
